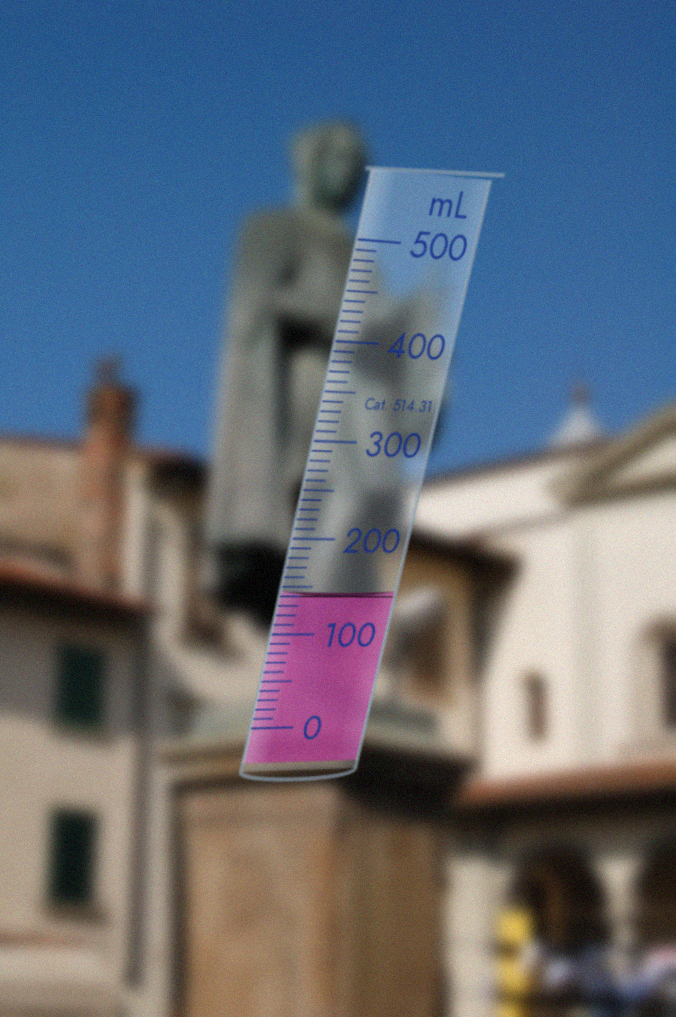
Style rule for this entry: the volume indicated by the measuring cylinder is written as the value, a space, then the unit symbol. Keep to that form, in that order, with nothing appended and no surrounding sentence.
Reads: 140 mL
